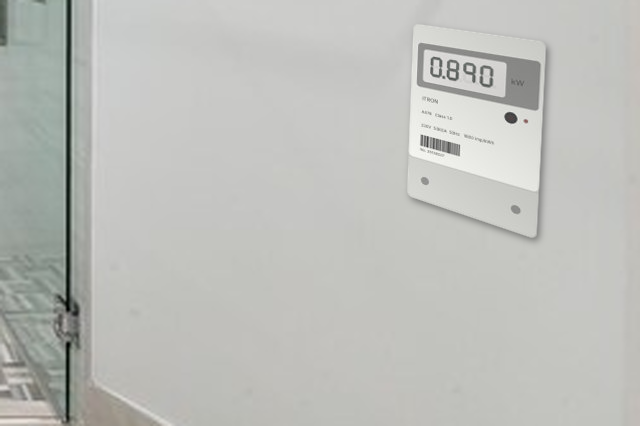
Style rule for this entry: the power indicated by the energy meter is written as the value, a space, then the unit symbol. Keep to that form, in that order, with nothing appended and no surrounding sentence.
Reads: 0.890 kW
